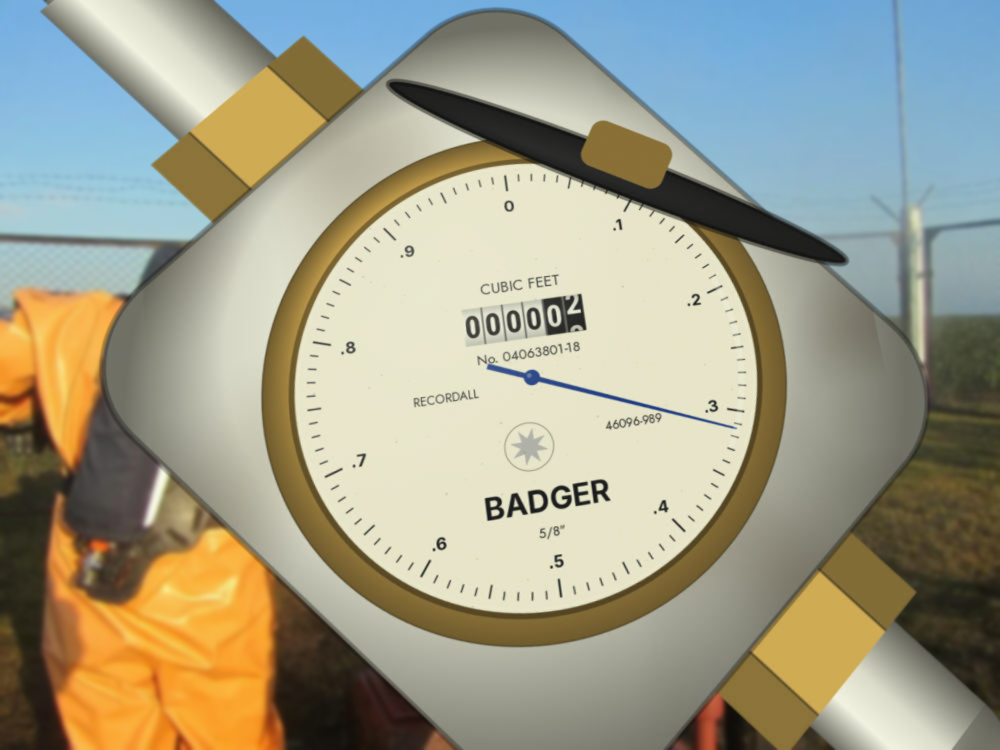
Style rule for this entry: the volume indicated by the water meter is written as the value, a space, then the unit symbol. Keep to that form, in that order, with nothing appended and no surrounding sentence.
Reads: 2.31 ft³
